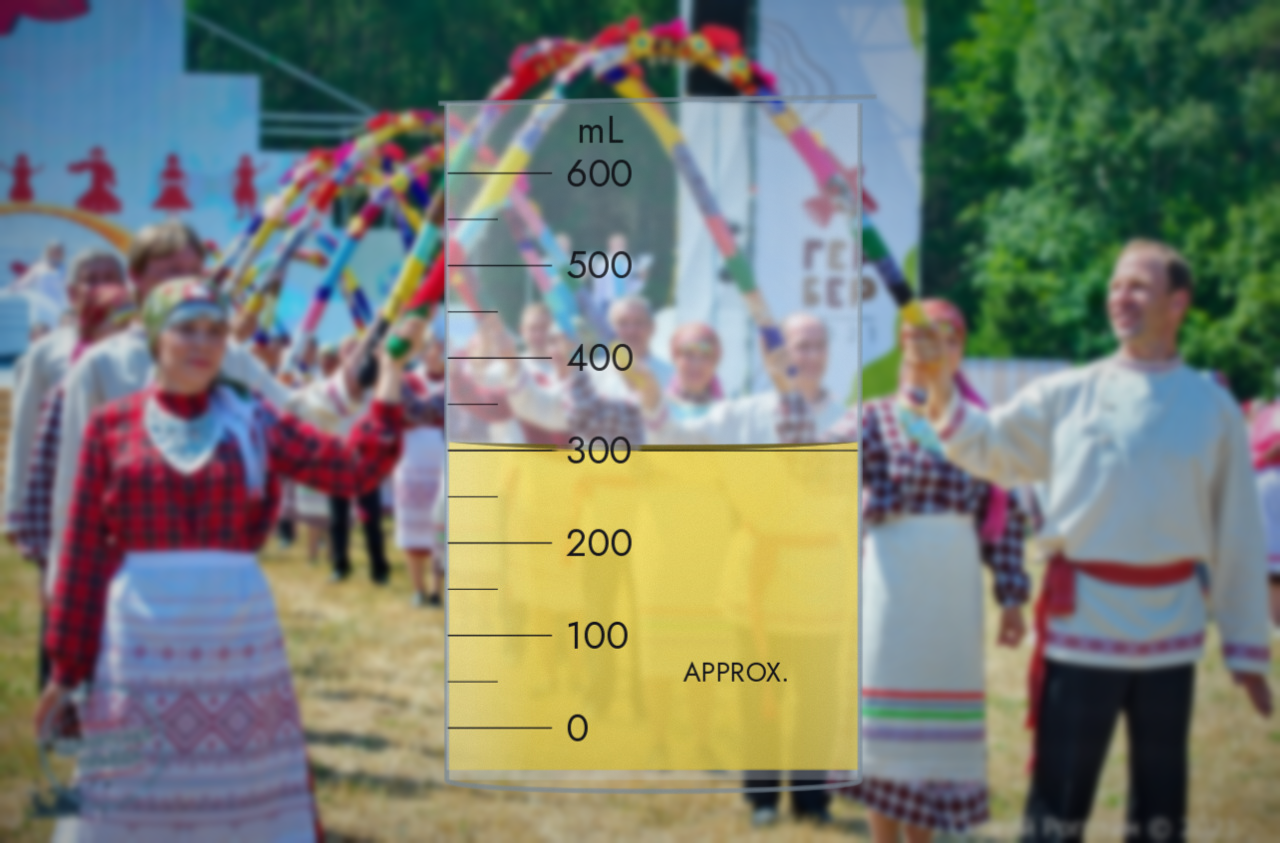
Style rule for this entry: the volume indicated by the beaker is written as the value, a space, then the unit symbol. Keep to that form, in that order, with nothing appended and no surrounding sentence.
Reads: 300 mL
